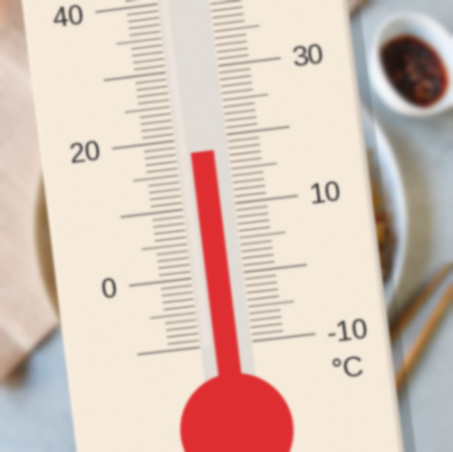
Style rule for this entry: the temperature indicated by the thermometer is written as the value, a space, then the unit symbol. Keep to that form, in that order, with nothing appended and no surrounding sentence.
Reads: 18 °C
